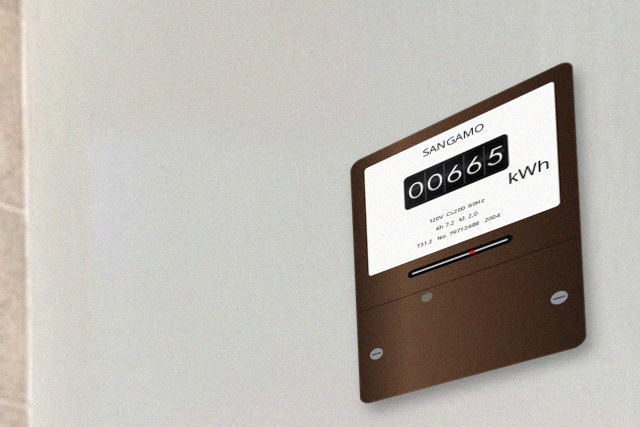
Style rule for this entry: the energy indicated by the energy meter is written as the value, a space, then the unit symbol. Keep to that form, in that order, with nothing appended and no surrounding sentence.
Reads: 665 kWh
